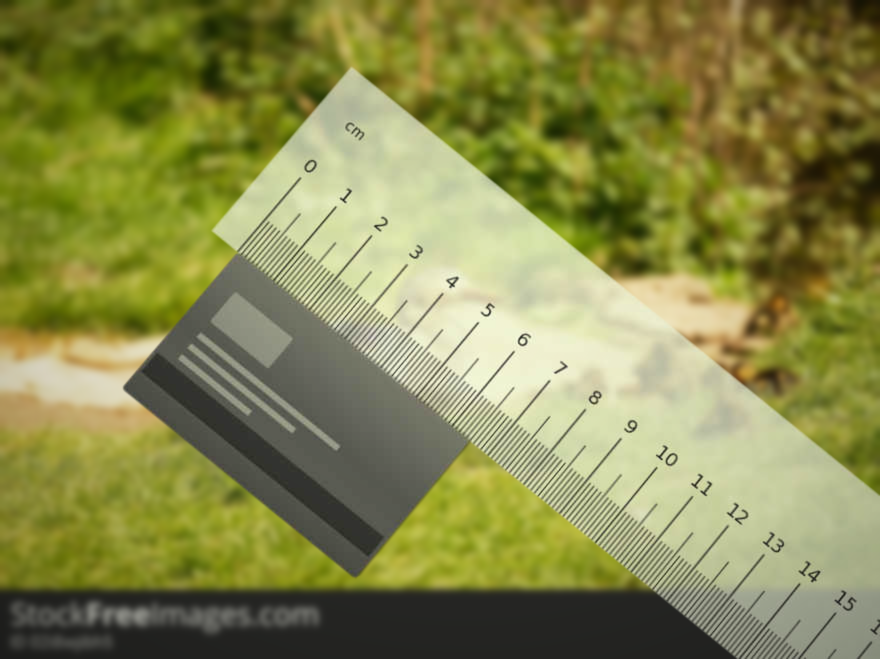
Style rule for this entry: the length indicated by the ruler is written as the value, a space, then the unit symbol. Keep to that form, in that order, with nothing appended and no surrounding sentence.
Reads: 6.5 cm
